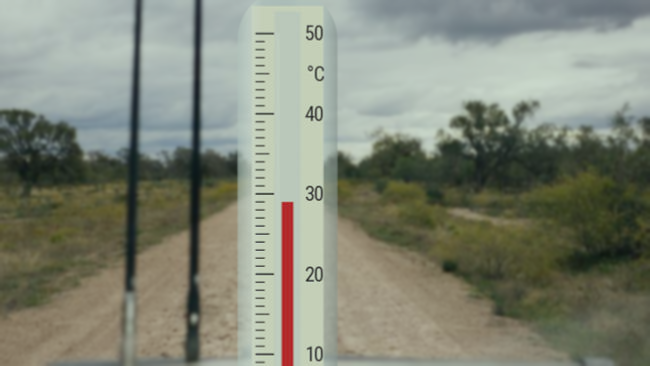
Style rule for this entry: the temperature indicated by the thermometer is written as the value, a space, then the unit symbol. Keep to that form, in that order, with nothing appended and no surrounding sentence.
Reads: 29 °C
